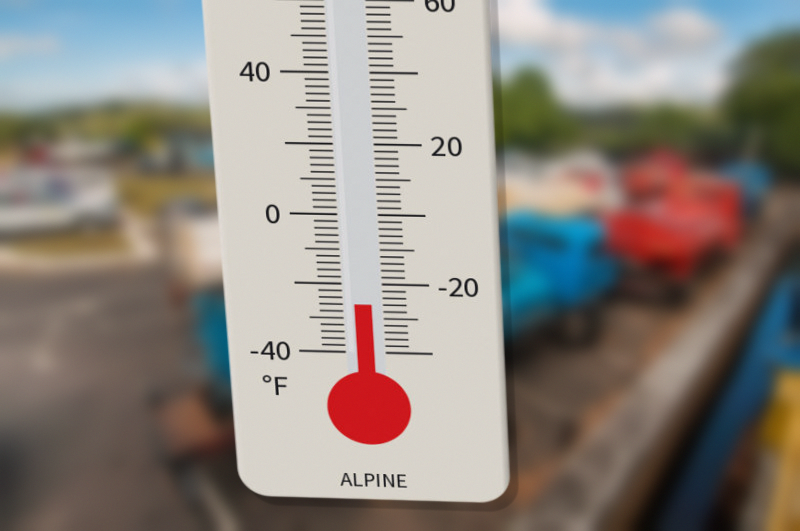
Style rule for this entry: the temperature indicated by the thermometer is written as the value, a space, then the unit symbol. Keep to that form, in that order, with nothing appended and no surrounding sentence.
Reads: -26 °F
